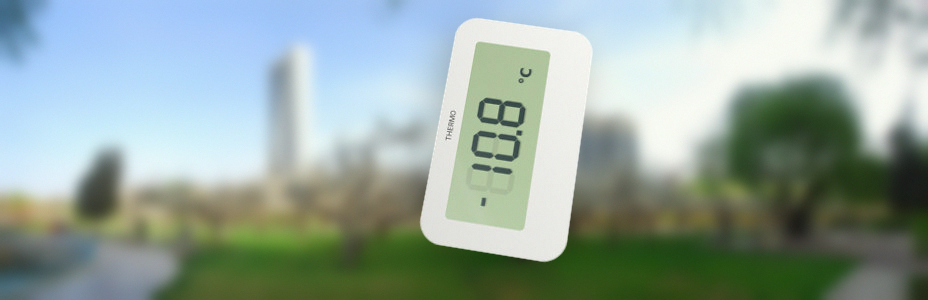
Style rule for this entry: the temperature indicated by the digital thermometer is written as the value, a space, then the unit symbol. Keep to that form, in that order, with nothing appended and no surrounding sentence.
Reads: -10.8 °C
